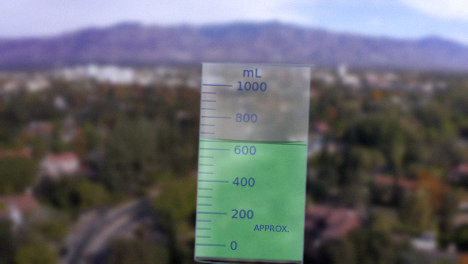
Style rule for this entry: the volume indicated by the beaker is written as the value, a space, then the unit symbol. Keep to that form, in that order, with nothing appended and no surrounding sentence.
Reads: 650 mL
